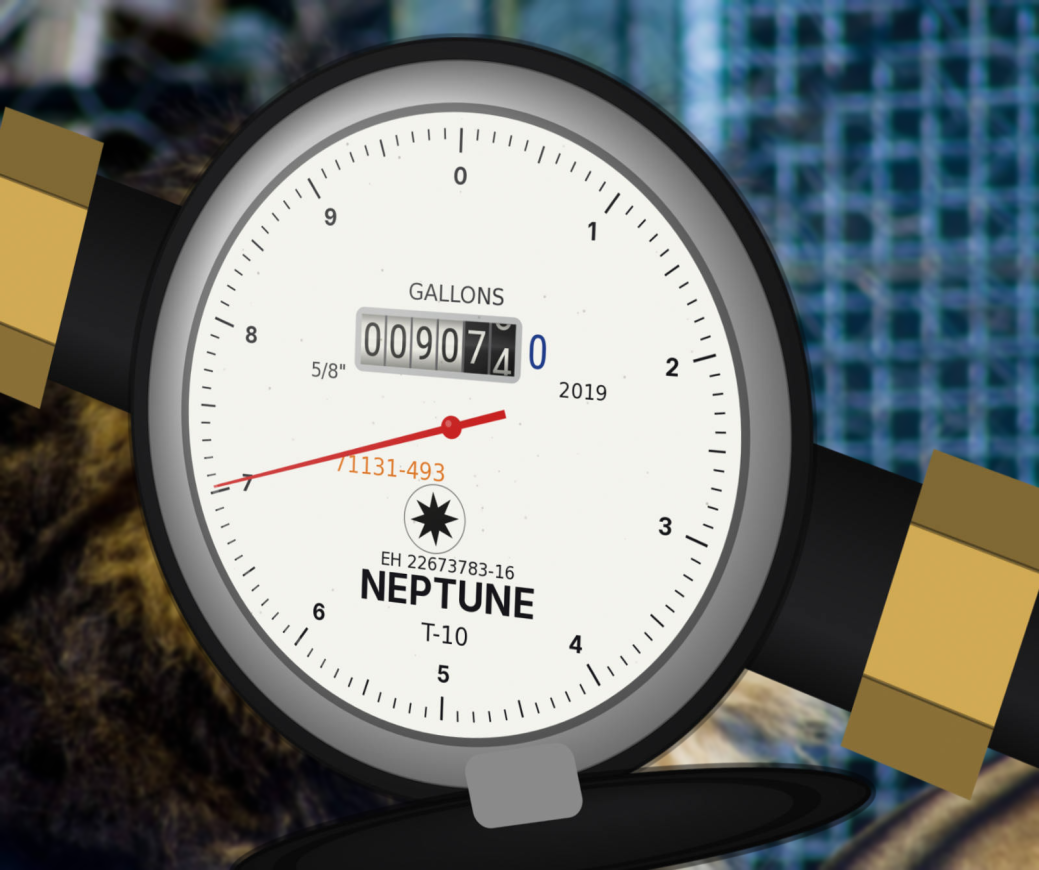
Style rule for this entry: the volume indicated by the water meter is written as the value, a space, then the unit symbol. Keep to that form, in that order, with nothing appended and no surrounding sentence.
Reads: 90737.0 gal
